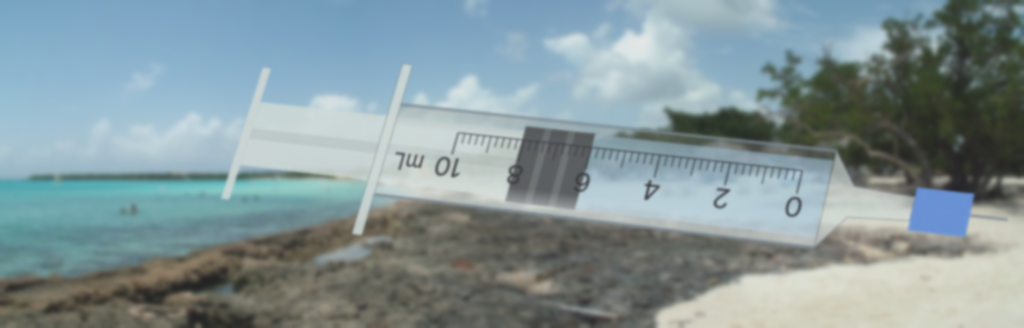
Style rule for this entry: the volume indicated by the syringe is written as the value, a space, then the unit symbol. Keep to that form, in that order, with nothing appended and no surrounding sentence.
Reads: 6 mL
